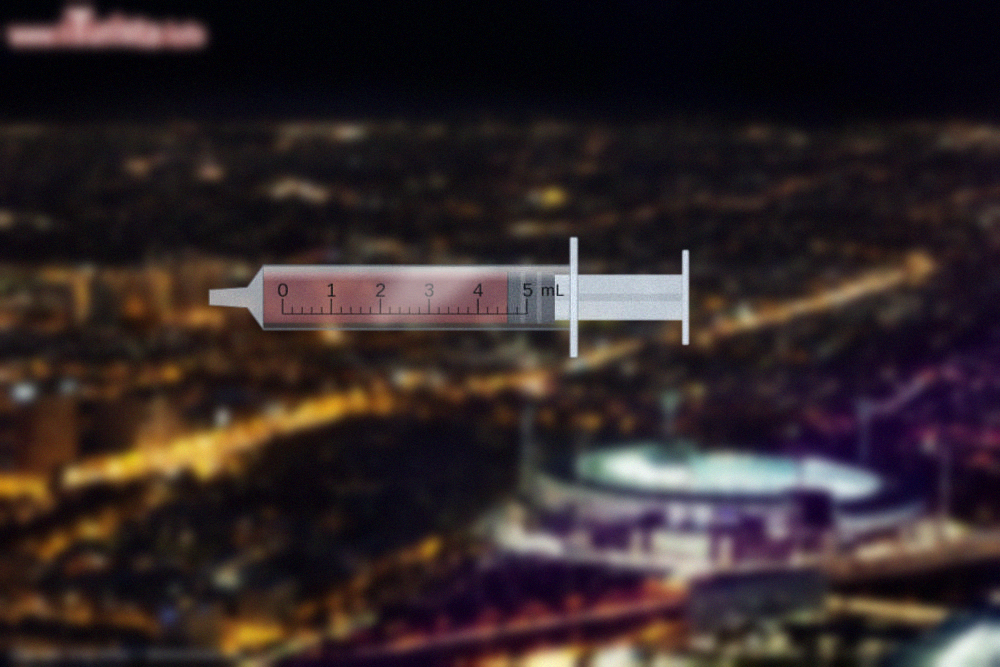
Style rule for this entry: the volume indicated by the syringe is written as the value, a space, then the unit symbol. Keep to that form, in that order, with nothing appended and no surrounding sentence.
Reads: 4.6 mL
